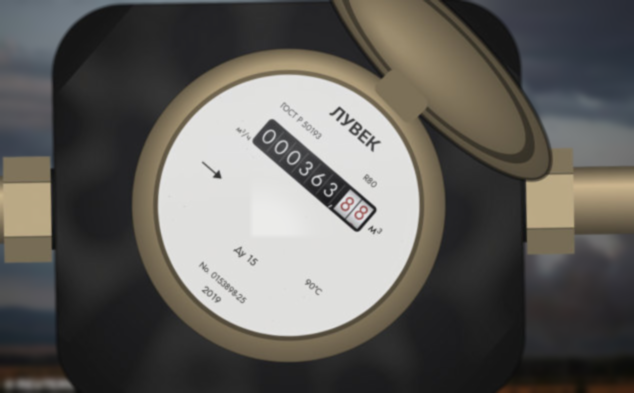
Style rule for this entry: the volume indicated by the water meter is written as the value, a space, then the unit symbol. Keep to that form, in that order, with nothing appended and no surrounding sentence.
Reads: 363.88 m³
